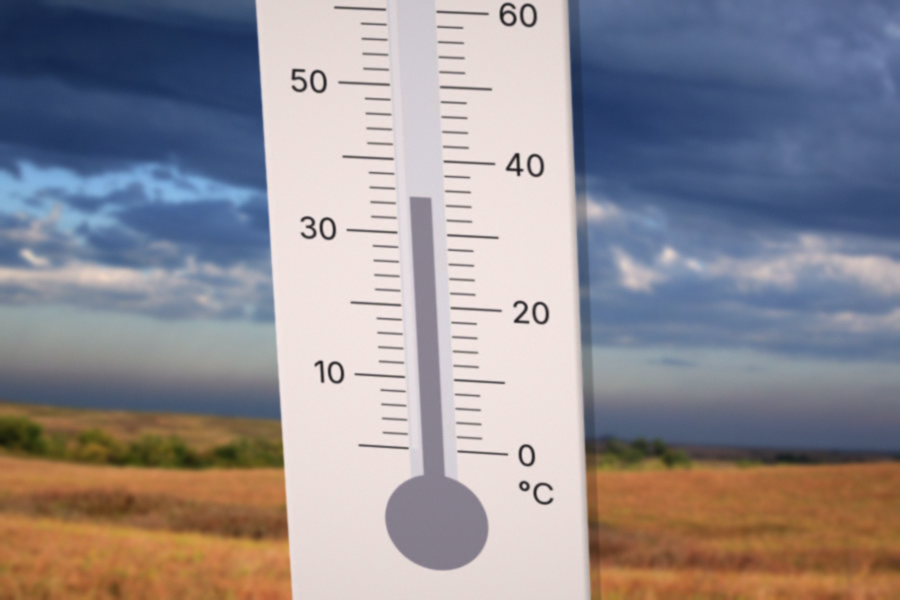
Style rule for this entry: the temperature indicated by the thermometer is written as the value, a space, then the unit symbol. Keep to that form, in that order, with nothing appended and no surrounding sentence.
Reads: 35 °C
